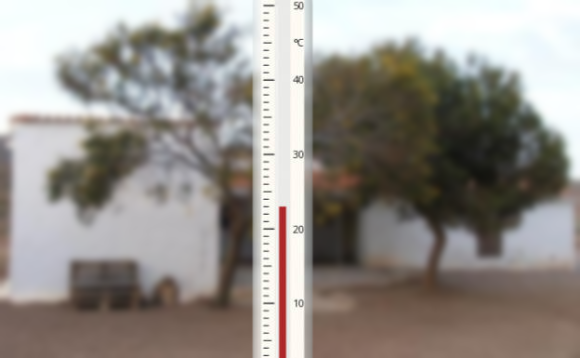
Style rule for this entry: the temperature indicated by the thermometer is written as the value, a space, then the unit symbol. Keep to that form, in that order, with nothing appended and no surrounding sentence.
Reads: 23 °C
